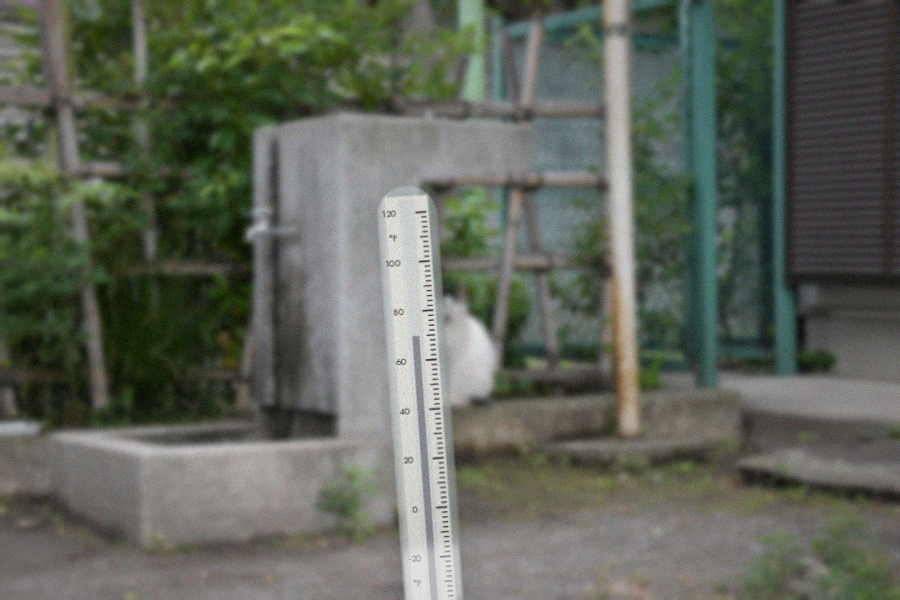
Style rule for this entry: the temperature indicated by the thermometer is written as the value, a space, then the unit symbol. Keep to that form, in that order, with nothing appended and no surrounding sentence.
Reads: 70 °F
